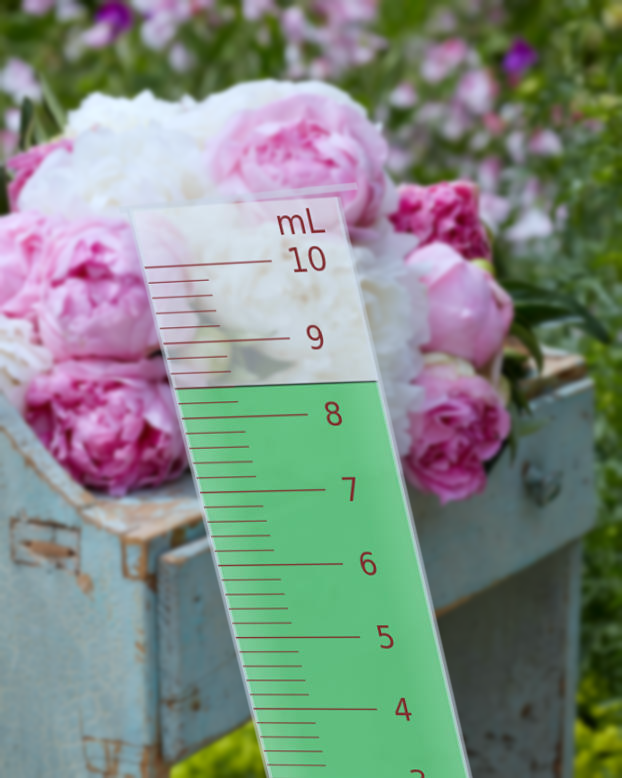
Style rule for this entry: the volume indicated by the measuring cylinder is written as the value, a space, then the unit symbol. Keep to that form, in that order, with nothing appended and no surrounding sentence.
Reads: 8.4 mL
